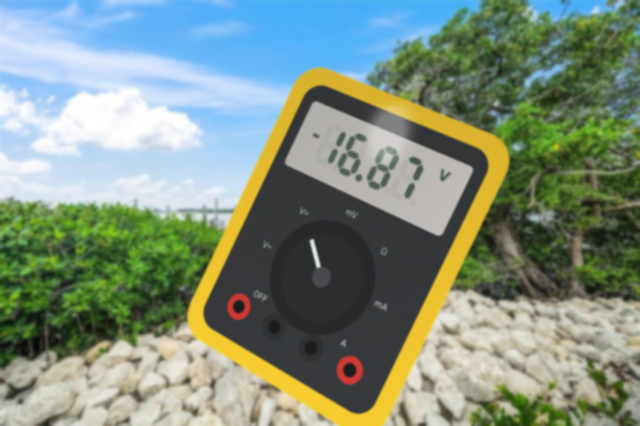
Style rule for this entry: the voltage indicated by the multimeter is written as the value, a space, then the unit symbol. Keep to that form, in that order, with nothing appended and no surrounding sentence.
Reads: -16.87 V
